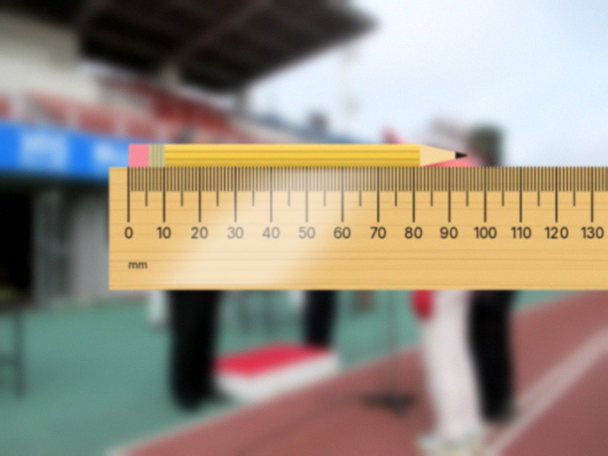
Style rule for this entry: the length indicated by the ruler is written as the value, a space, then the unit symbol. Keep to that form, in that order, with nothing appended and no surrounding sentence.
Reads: 95 mm
